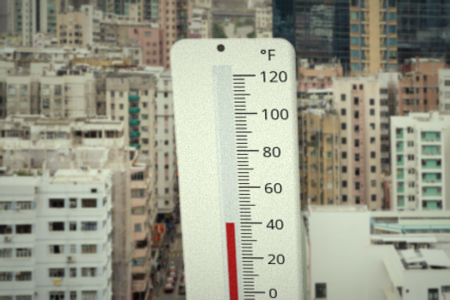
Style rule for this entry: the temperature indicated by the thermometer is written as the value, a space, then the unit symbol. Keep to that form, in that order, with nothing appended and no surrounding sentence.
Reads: 40 °F
